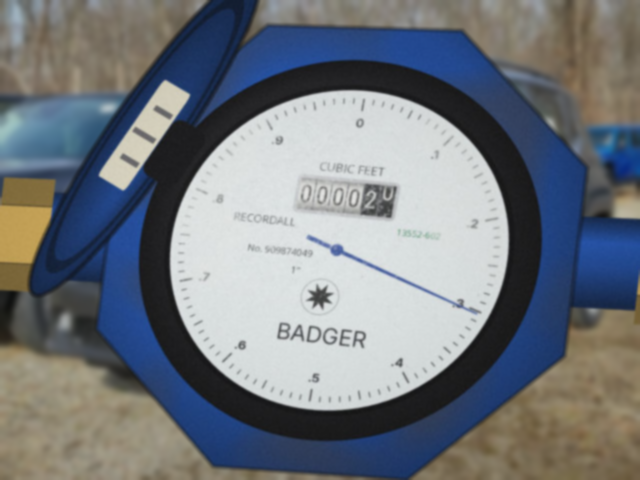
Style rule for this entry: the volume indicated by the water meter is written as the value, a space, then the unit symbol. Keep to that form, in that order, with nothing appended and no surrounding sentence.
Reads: 20.30 ft³
